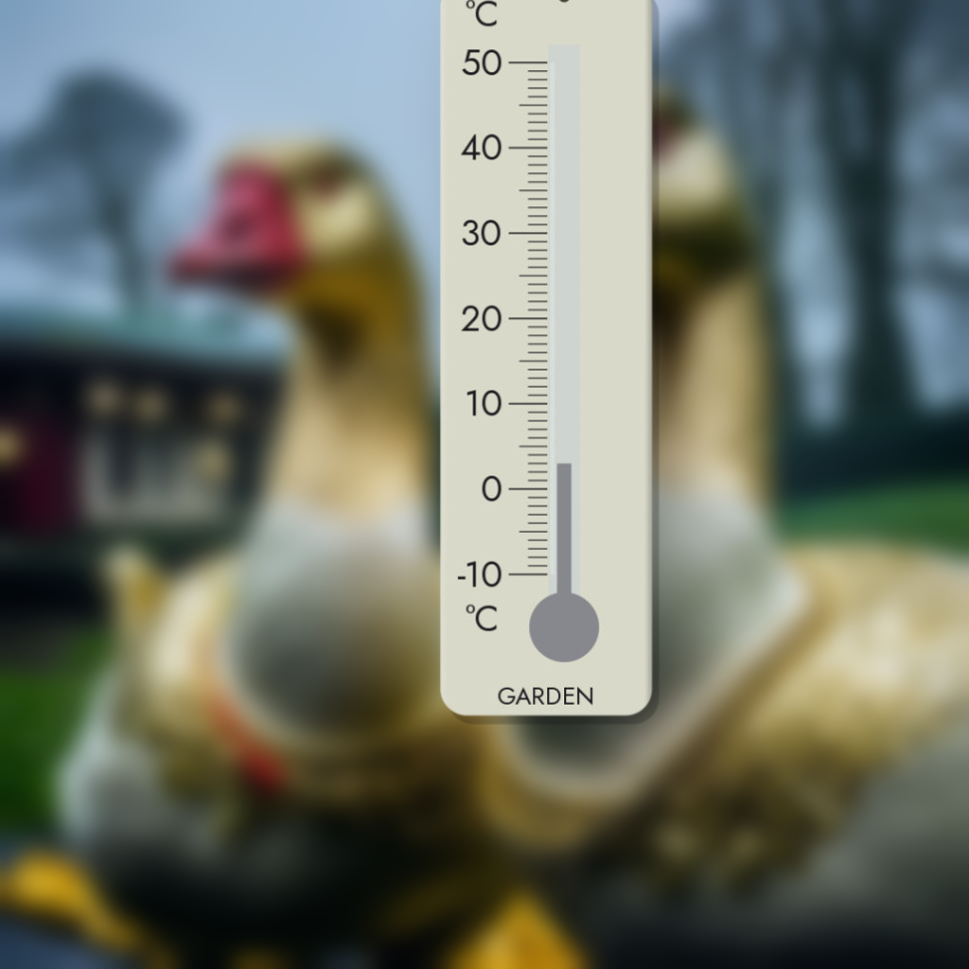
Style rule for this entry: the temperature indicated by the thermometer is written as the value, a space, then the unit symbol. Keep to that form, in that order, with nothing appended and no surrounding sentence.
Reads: 3 °C
